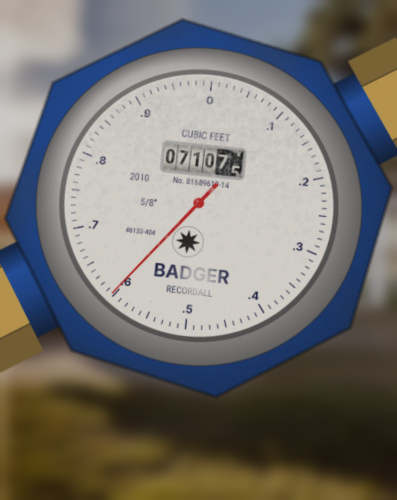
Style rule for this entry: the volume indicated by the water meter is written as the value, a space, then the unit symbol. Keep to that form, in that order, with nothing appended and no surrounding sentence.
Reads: 71074.60 ft³
